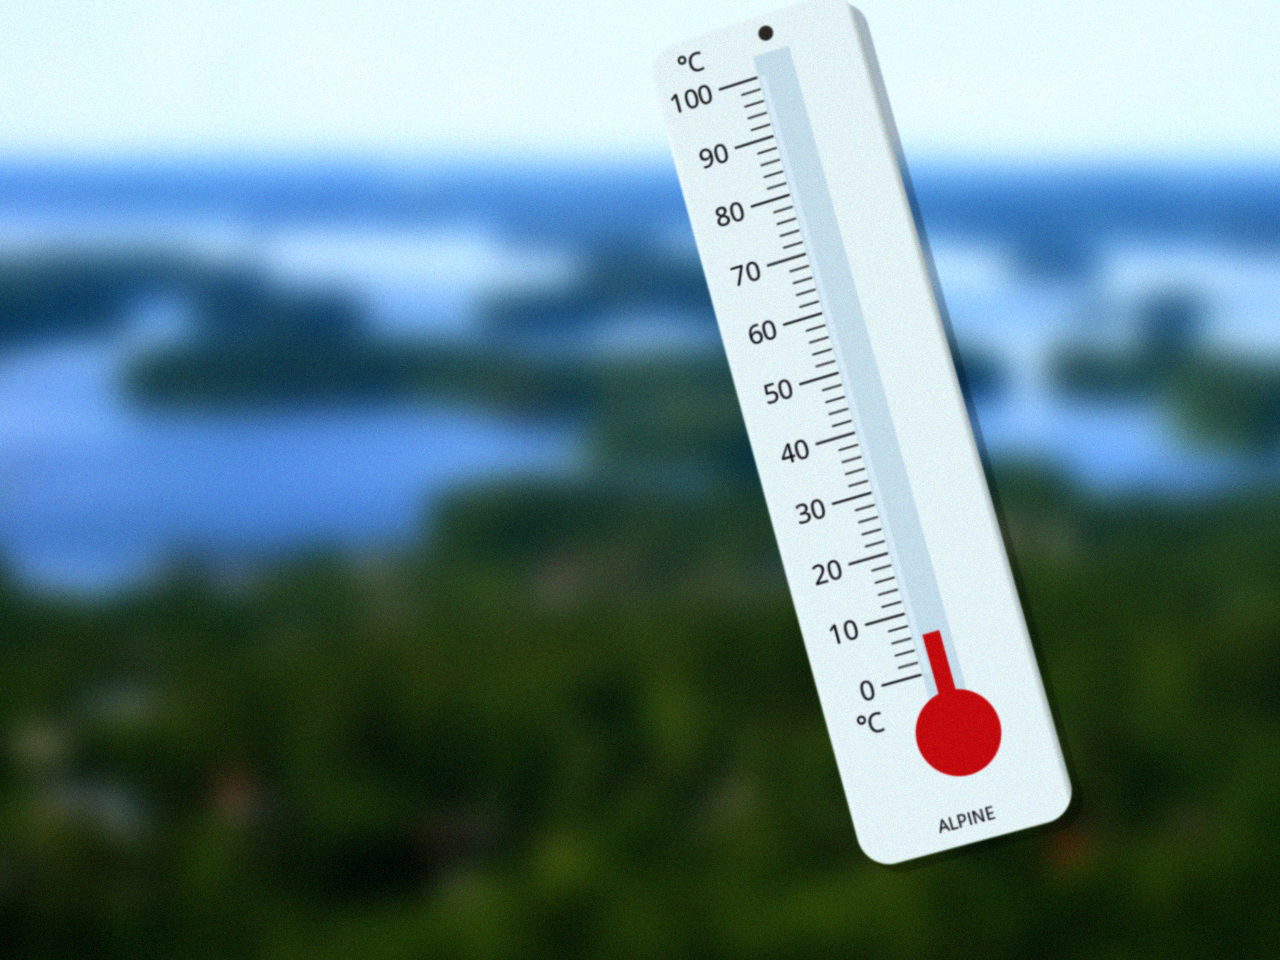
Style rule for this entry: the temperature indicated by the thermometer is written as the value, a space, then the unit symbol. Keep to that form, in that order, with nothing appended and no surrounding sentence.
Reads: 6 °C
